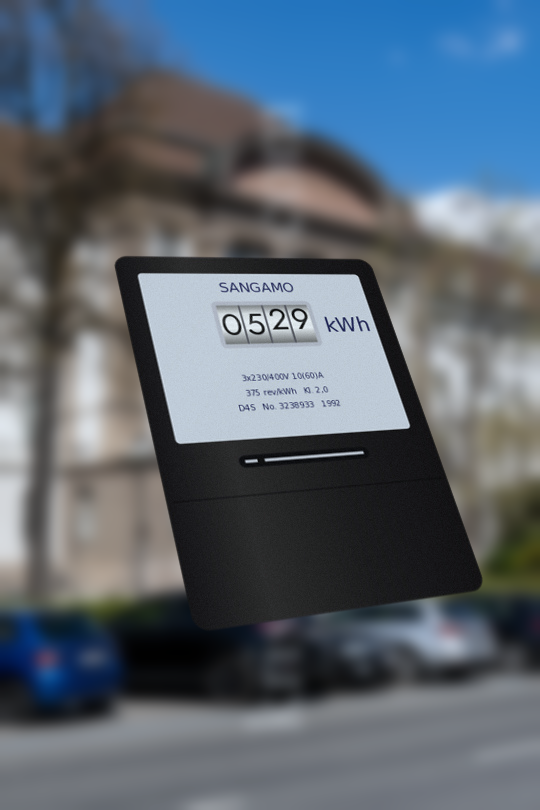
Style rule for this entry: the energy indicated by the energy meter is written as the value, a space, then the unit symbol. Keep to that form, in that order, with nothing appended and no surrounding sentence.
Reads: 529 kWh
